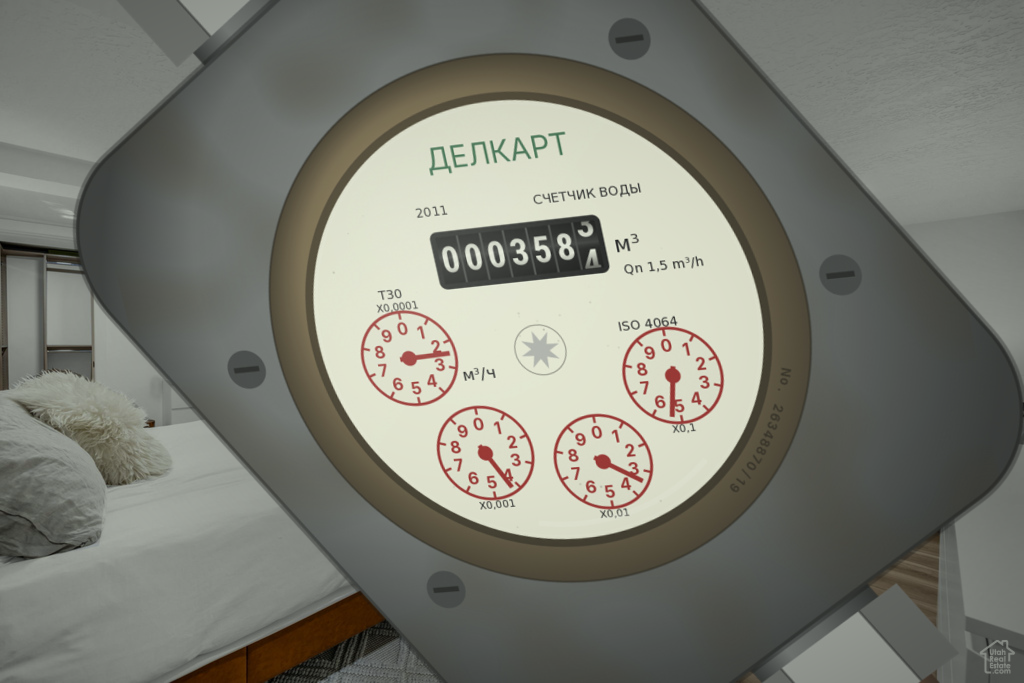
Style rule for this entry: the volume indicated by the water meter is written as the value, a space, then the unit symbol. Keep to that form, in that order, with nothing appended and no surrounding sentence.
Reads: 3583.5342 m³
